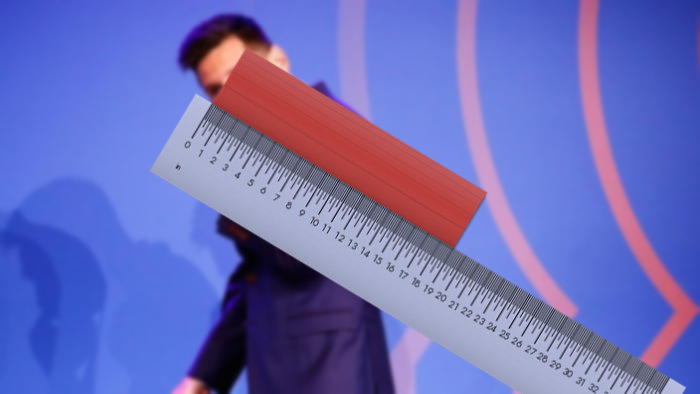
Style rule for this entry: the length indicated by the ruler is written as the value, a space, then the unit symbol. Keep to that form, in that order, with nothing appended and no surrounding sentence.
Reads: 19 in
